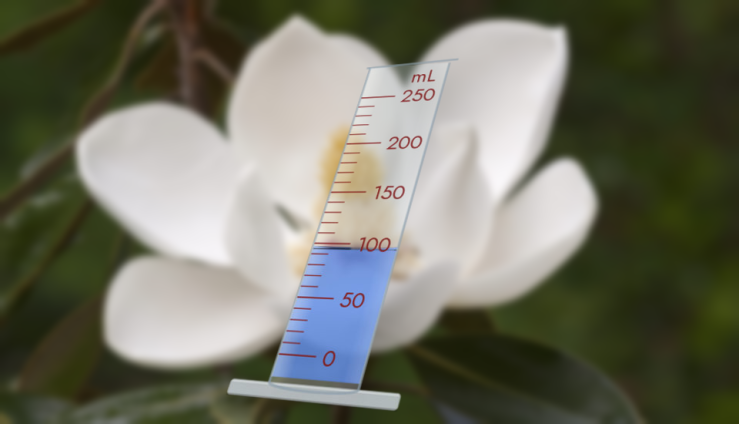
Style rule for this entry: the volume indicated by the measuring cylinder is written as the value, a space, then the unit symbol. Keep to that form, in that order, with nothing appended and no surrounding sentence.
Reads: 95 mL
